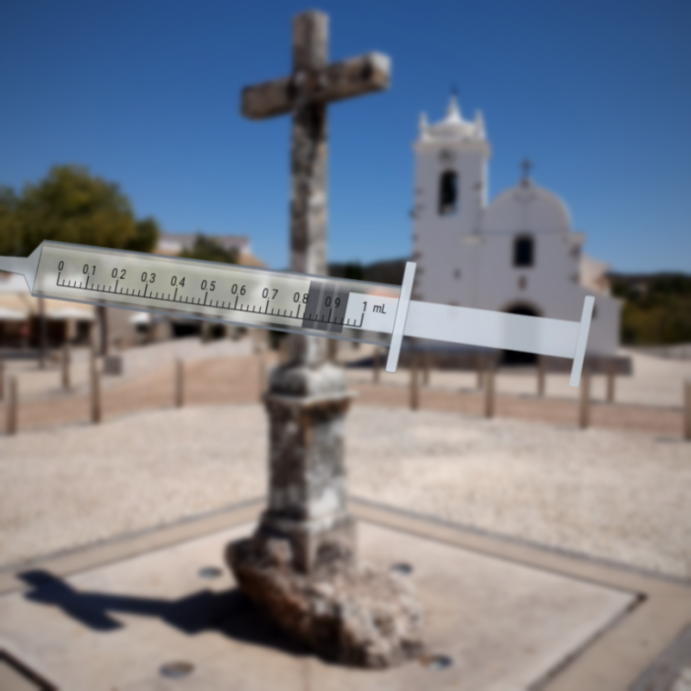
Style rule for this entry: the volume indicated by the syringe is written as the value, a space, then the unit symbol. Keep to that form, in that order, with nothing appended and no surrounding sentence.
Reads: 0.82 mL
